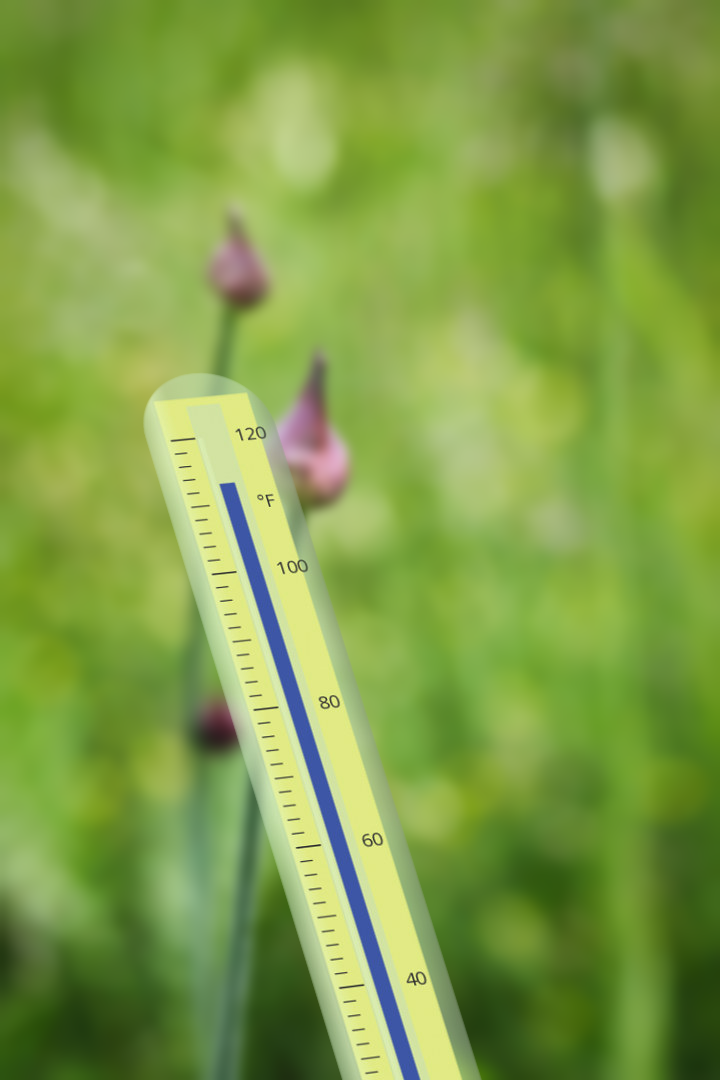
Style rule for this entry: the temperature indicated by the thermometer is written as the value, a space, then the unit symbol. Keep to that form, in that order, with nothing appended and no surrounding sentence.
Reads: 113 °F
